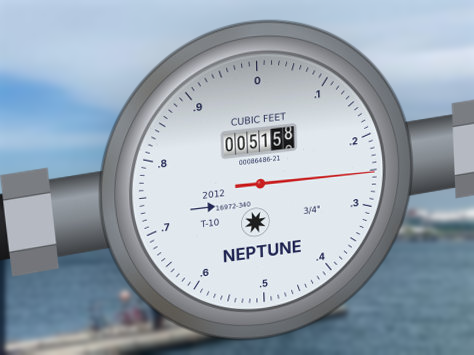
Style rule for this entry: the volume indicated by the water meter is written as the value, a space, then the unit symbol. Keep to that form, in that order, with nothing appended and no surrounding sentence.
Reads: 5158.25 ft³
